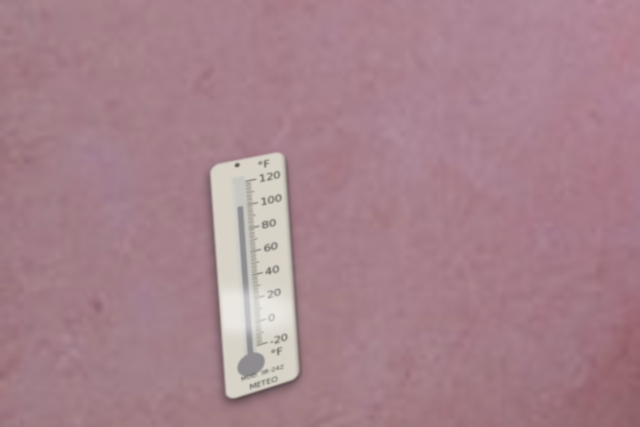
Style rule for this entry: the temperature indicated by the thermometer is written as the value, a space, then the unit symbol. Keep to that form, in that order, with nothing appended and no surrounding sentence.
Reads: 100 °F
